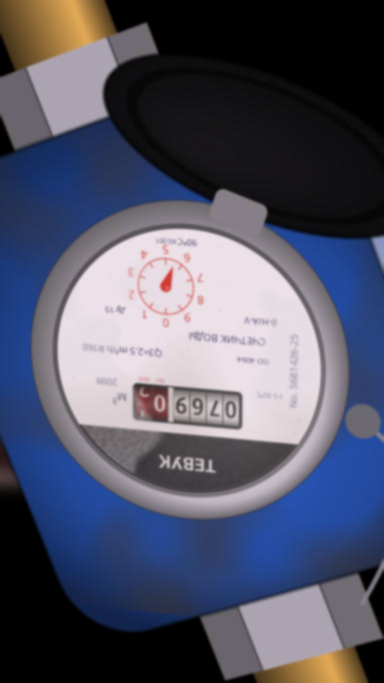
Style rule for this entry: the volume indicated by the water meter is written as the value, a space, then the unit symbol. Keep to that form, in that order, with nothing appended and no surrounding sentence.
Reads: 769.015 m³
